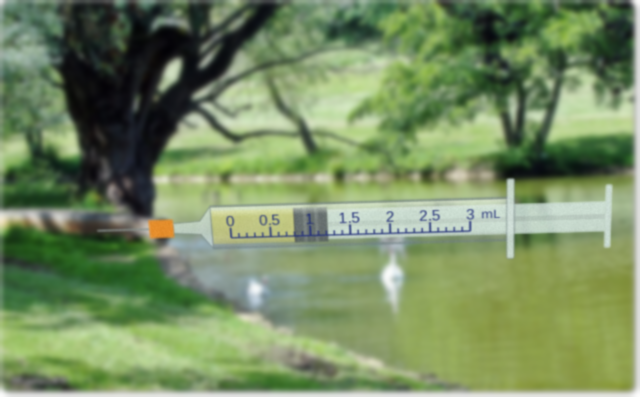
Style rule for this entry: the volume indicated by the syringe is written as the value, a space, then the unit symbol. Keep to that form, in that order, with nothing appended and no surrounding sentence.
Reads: 0.8 mL
